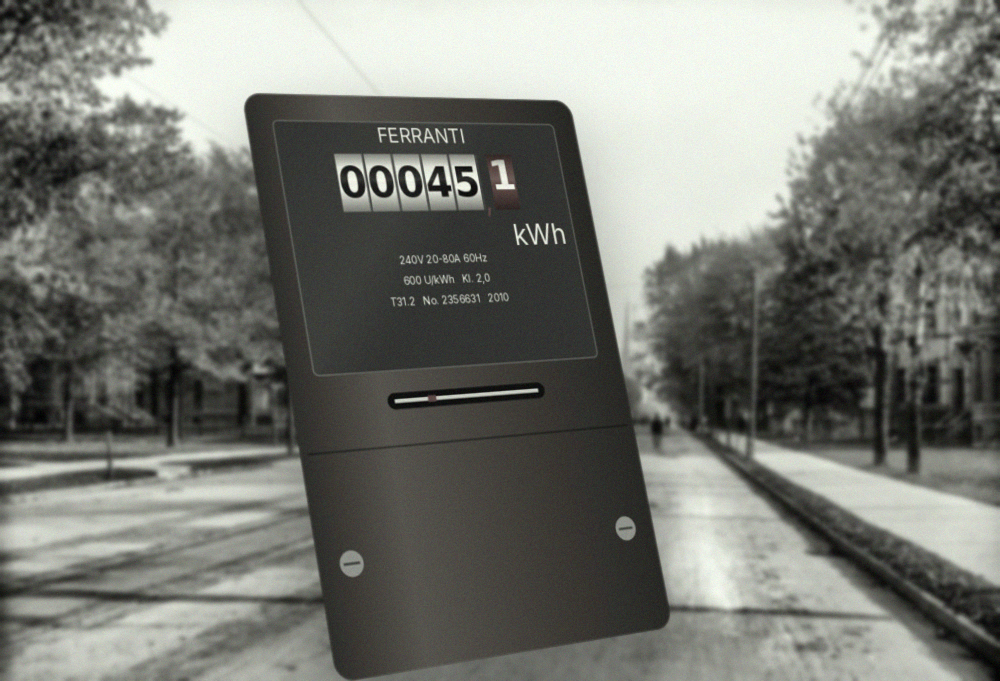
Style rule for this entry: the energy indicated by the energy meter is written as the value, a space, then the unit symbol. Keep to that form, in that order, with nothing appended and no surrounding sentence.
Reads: 45.1 kWh
